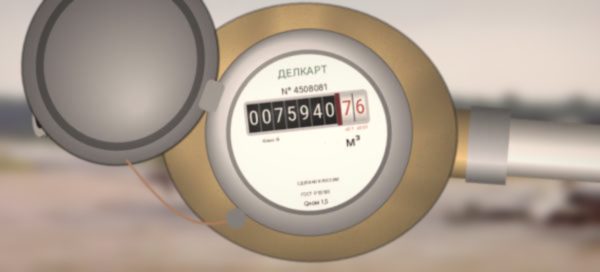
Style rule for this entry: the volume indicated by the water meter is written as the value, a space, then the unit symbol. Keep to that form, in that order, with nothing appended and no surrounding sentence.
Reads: 75940.76 m³
